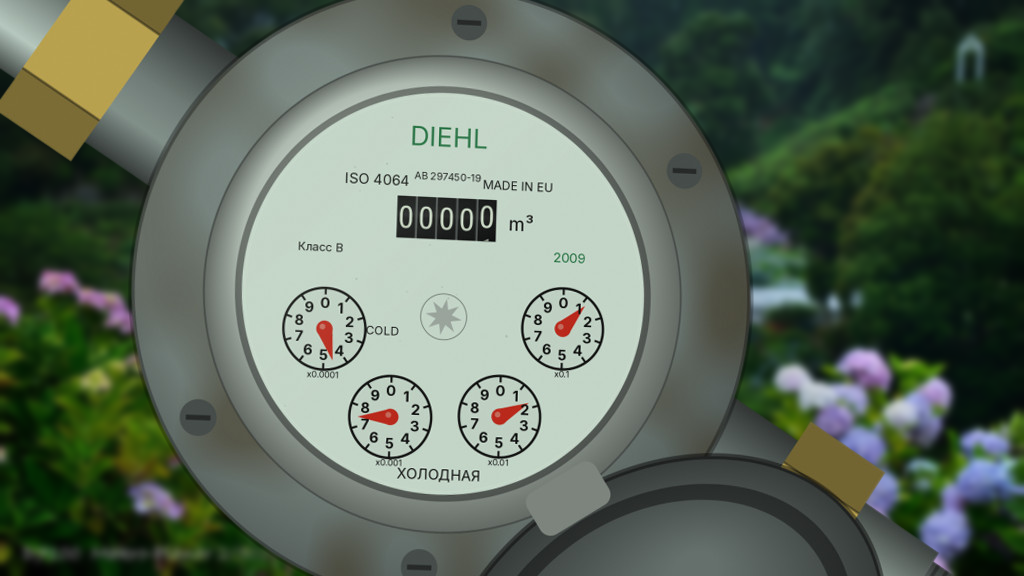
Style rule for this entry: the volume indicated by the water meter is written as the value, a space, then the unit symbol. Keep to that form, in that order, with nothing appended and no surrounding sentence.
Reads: 0.1174 m³
